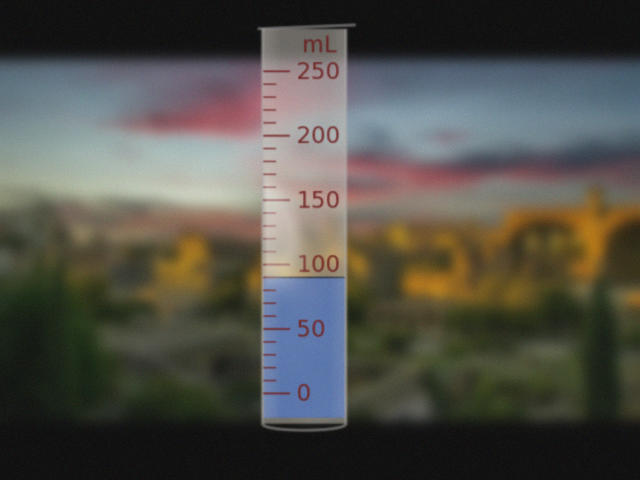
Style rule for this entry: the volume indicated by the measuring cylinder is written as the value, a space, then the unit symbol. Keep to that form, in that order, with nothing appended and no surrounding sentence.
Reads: 90 mL
